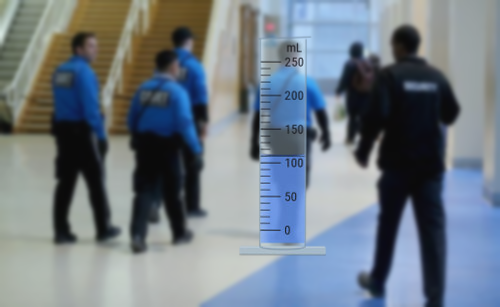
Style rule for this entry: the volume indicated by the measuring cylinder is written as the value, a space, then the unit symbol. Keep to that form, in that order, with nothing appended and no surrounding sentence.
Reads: 110 mL
